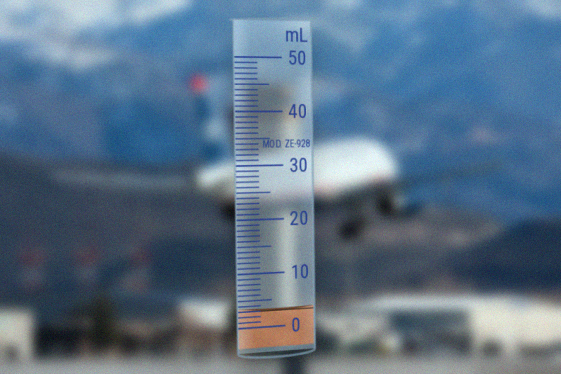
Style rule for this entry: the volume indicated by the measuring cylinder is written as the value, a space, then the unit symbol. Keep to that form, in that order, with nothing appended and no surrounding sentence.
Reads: 3 mL
